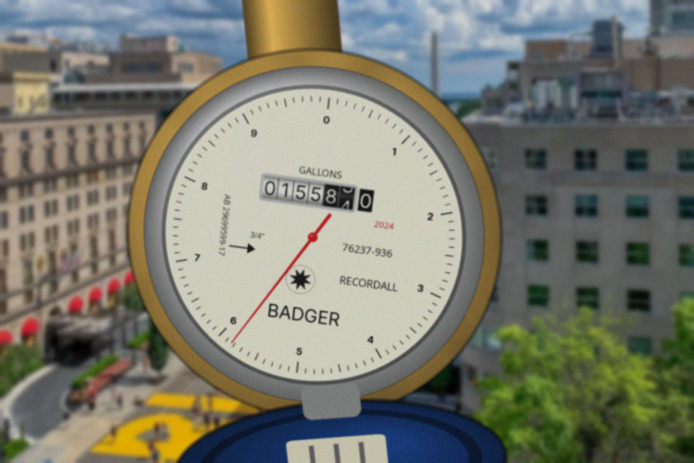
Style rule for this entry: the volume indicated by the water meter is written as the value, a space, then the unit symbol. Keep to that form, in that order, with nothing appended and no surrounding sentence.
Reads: 155835.8 gal
